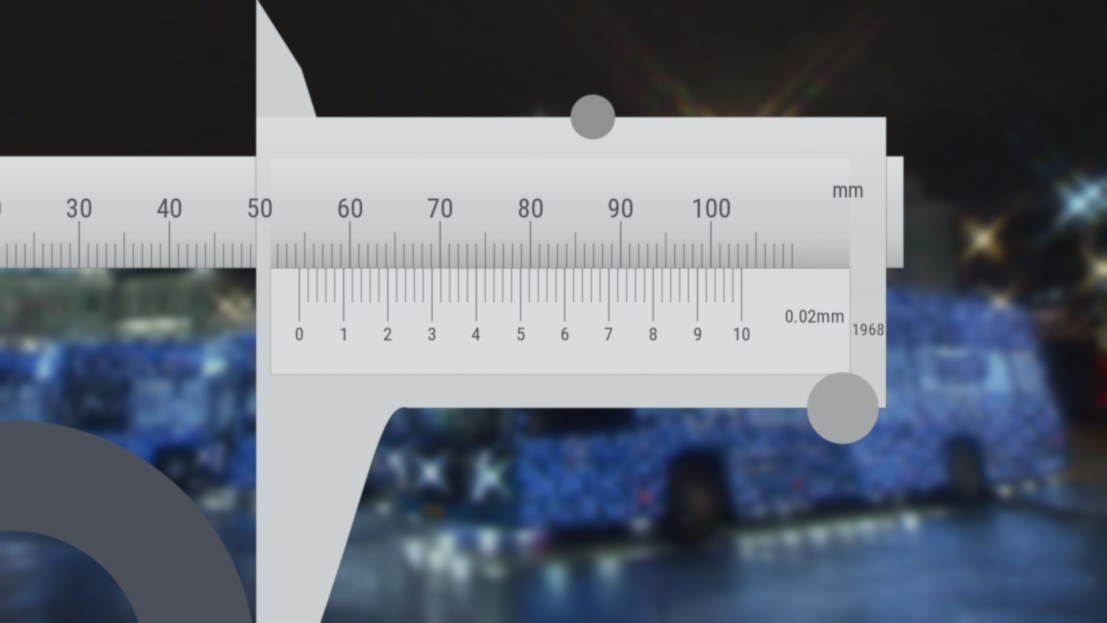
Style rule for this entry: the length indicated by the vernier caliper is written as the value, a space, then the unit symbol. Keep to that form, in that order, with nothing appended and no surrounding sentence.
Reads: 54.4 mm
